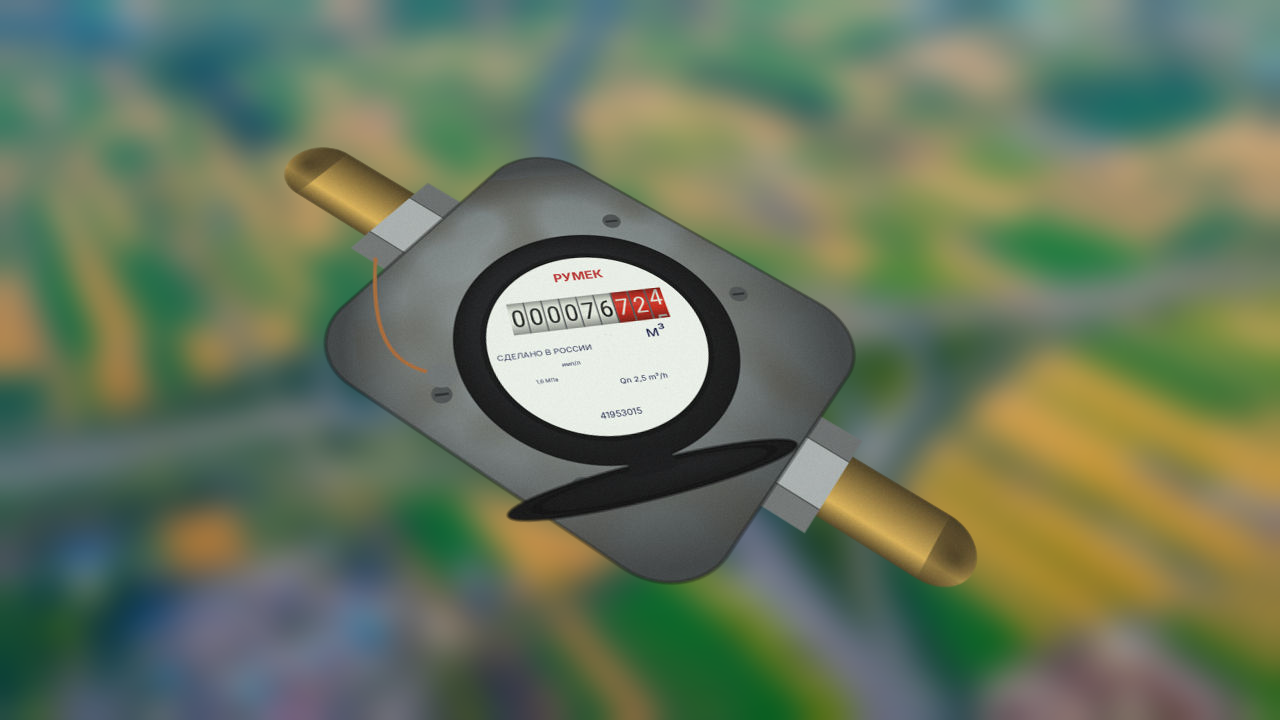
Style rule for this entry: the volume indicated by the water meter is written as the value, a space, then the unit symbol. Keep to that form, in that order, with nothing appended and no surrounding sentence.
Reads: 76.724 m³
